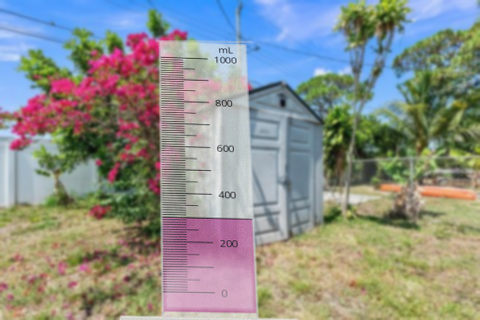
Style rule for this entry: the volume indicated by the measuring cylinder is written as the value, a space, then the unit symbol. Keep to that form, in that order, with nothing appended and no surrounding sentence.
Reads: 300 mL
